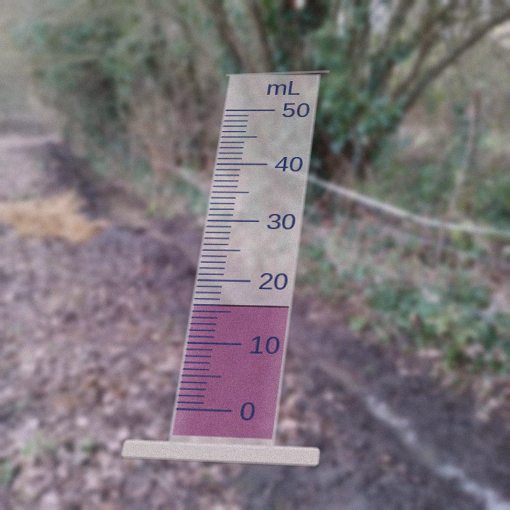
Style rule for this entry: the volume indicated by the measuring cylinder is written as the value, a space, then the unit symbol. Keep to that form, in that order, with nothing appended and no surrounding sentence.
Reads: 16 mL
